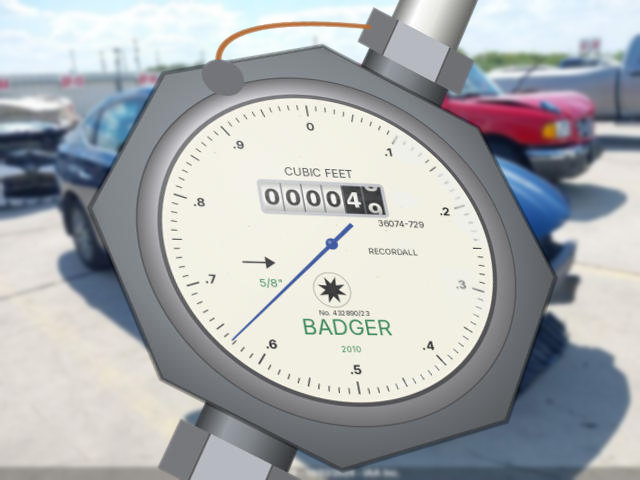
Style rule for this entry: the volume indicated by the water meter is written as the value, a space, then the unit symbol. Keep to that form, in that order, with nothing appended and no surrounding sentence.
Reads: 48.63 ft³
